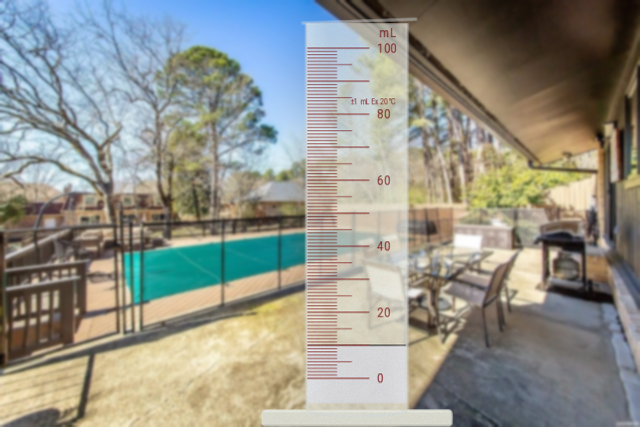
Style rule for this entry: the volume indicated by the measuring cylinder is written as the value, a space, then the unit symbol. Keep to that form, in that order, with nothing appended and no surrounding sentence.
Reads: 10 mL
